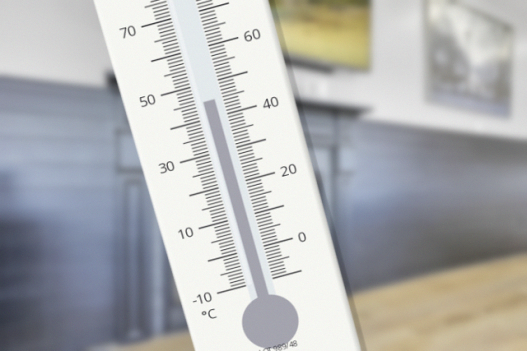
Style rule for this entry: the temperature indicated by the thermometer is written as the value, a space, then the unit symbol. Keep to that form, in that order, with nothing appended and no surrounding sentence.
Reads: 45 °C
